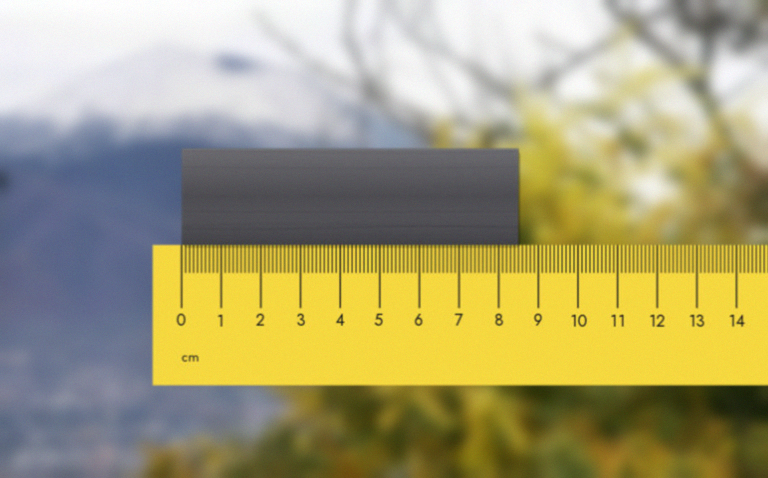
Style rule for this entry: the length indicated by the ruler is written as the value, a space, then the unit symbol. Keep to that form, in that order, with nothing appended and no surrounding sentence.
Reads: 8.5 cm
